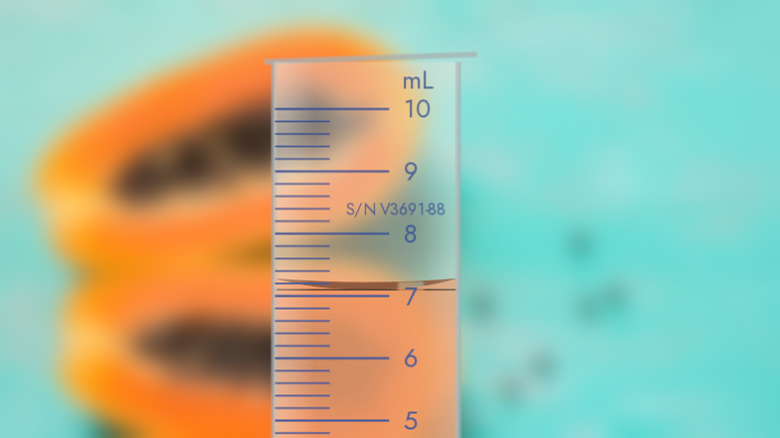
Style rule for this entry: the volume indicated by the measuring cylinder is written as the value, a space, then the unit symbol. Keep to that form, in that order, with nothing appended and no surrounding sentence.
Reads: 7.1 mL
